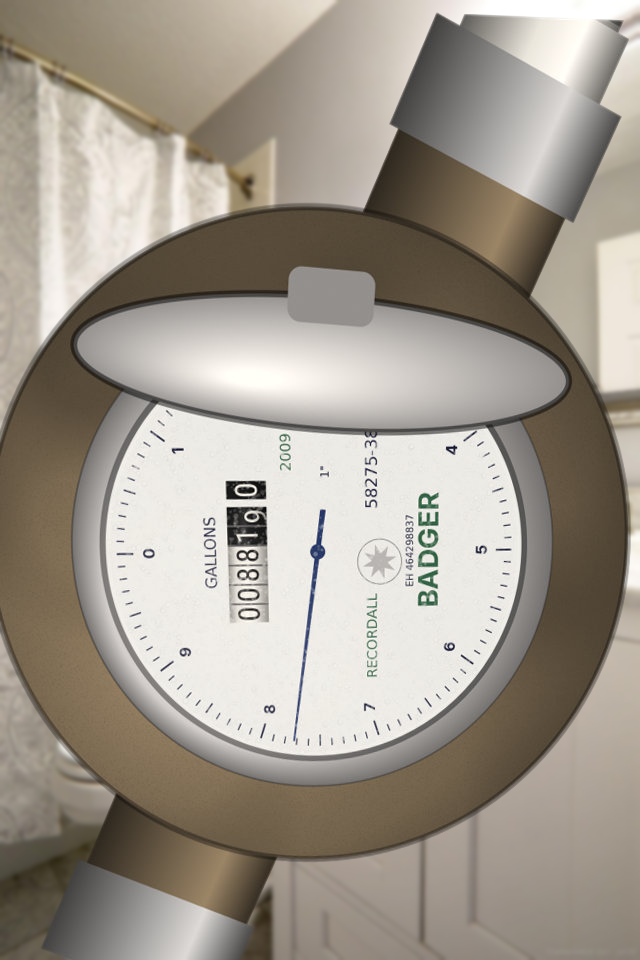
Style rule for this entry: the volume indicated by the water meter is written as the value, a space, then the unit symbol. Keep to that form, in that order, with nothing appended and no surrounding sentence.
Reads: 88187.7 gal
